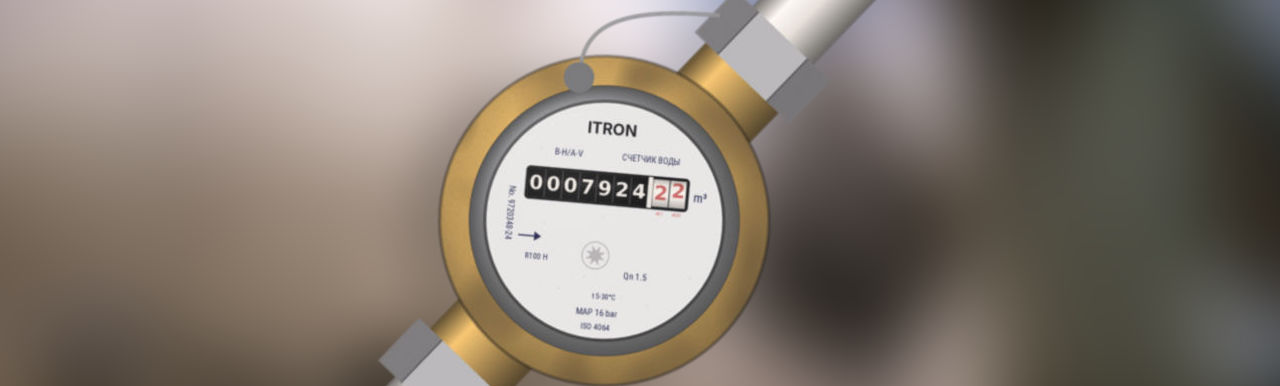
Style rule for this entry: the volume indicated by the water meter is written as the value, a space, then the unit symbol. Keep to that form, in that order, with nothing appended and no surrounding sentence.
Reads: 7924.22 m³
